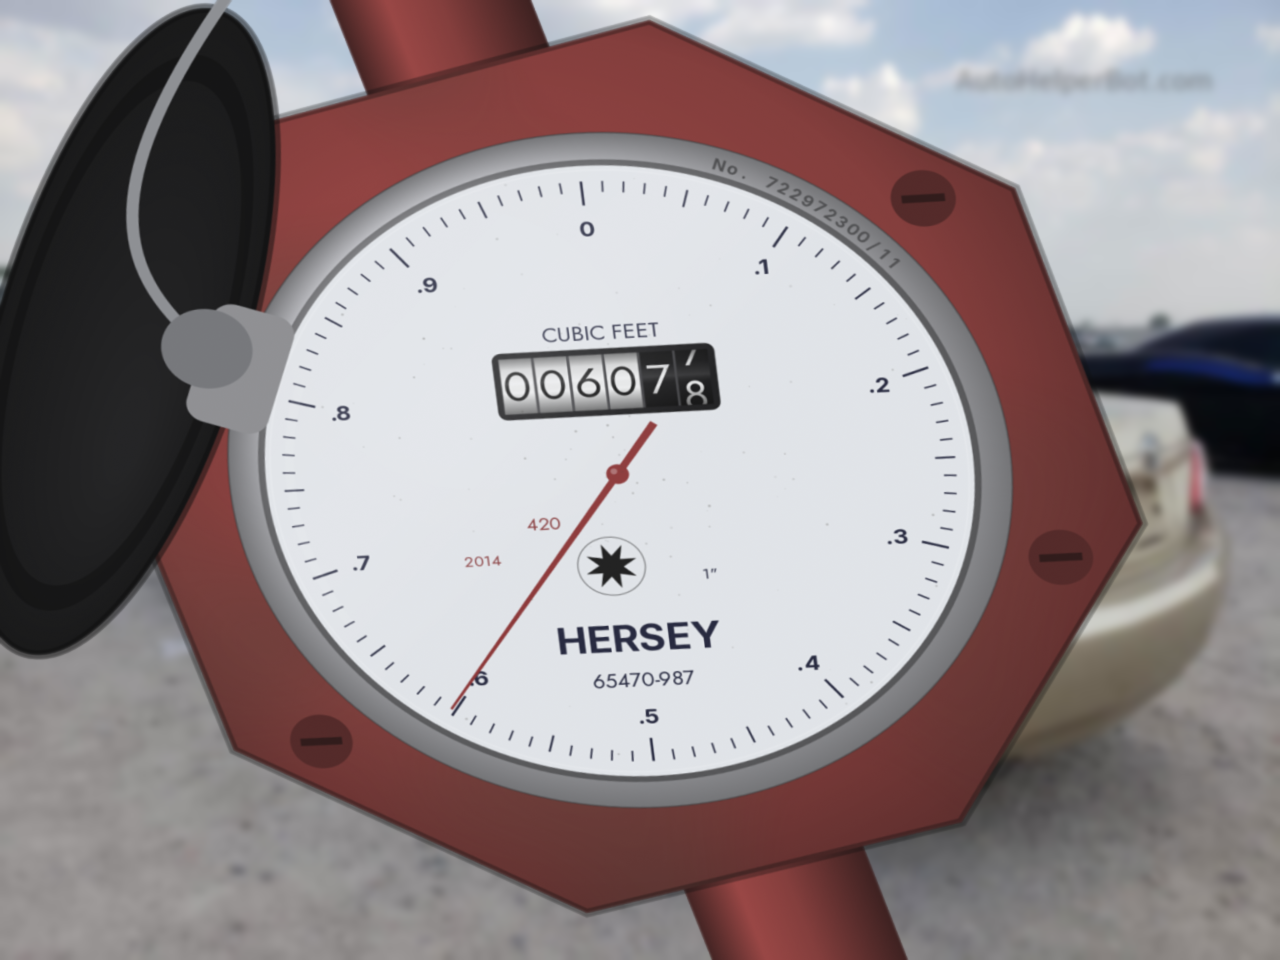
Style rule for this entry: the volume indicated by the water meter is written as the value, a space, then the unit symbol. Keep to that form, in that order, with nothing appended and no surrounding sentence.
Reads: 6077.60 ft³
